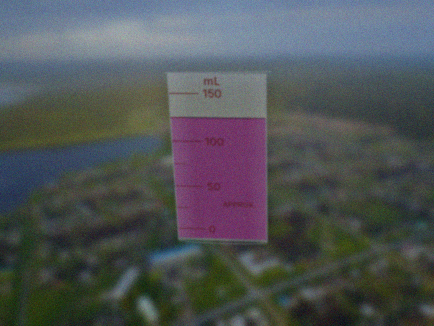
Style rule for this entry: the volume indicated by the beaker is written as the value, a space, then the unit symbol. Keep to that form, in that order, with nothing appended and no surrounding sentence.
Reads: 125 mL
